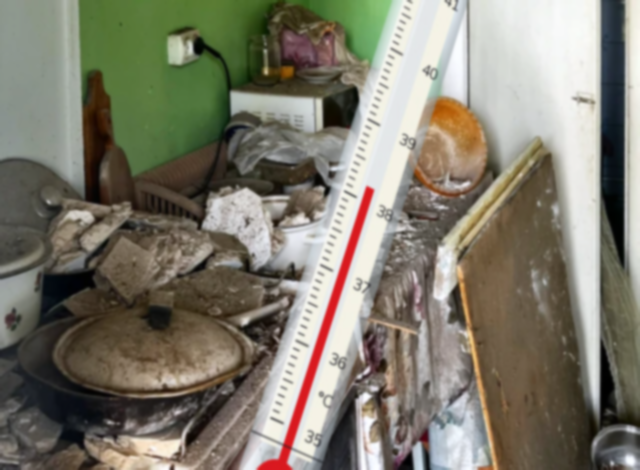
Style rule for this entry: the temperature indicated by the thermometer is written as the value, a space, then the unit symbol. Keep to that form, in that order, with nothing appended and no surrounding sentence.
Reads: 38.2 °C
